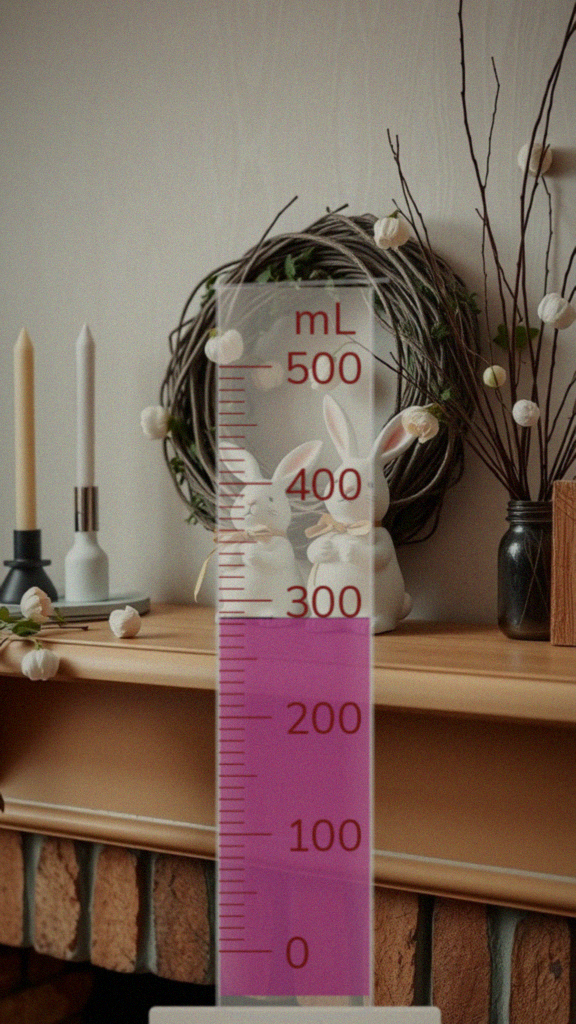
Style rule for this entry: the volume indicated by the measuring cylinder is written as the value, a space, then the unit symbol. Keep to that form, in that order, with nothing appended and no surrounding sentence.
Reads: 285 mL
